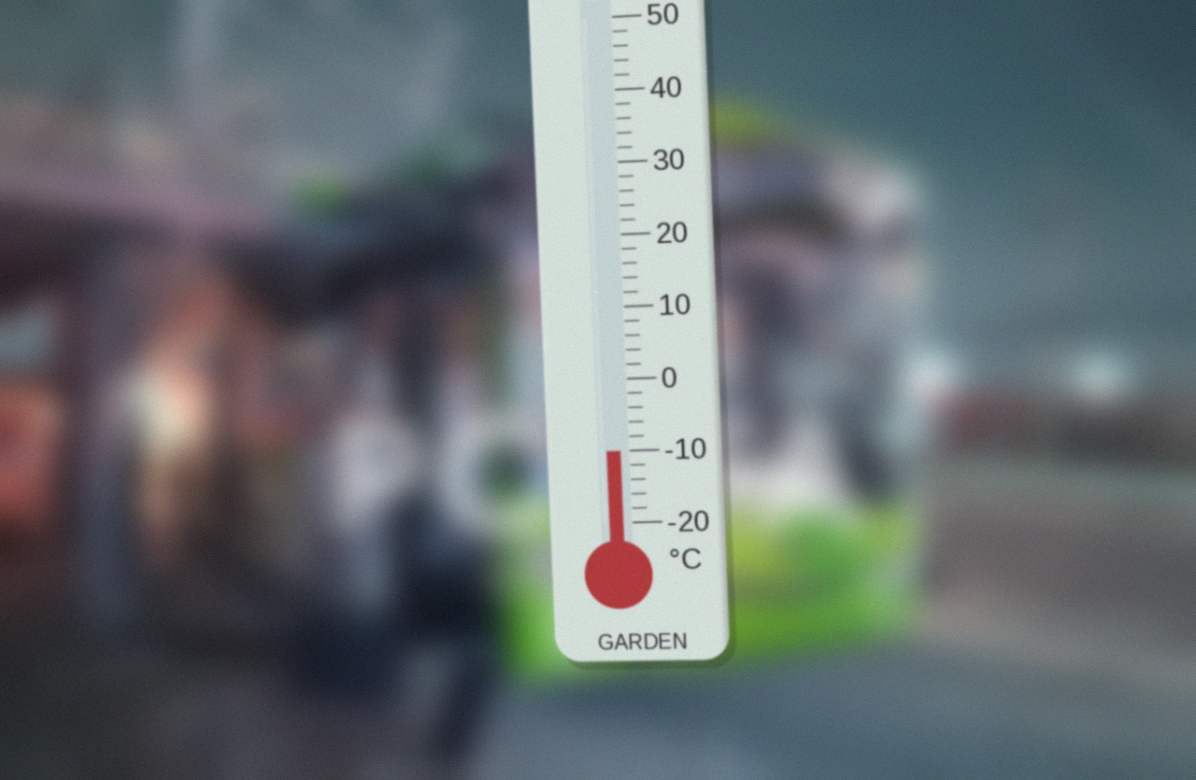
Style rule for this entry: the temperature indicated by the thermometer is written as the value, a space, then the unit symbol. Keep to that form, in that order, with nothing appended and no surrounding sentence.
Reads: -10 °C
